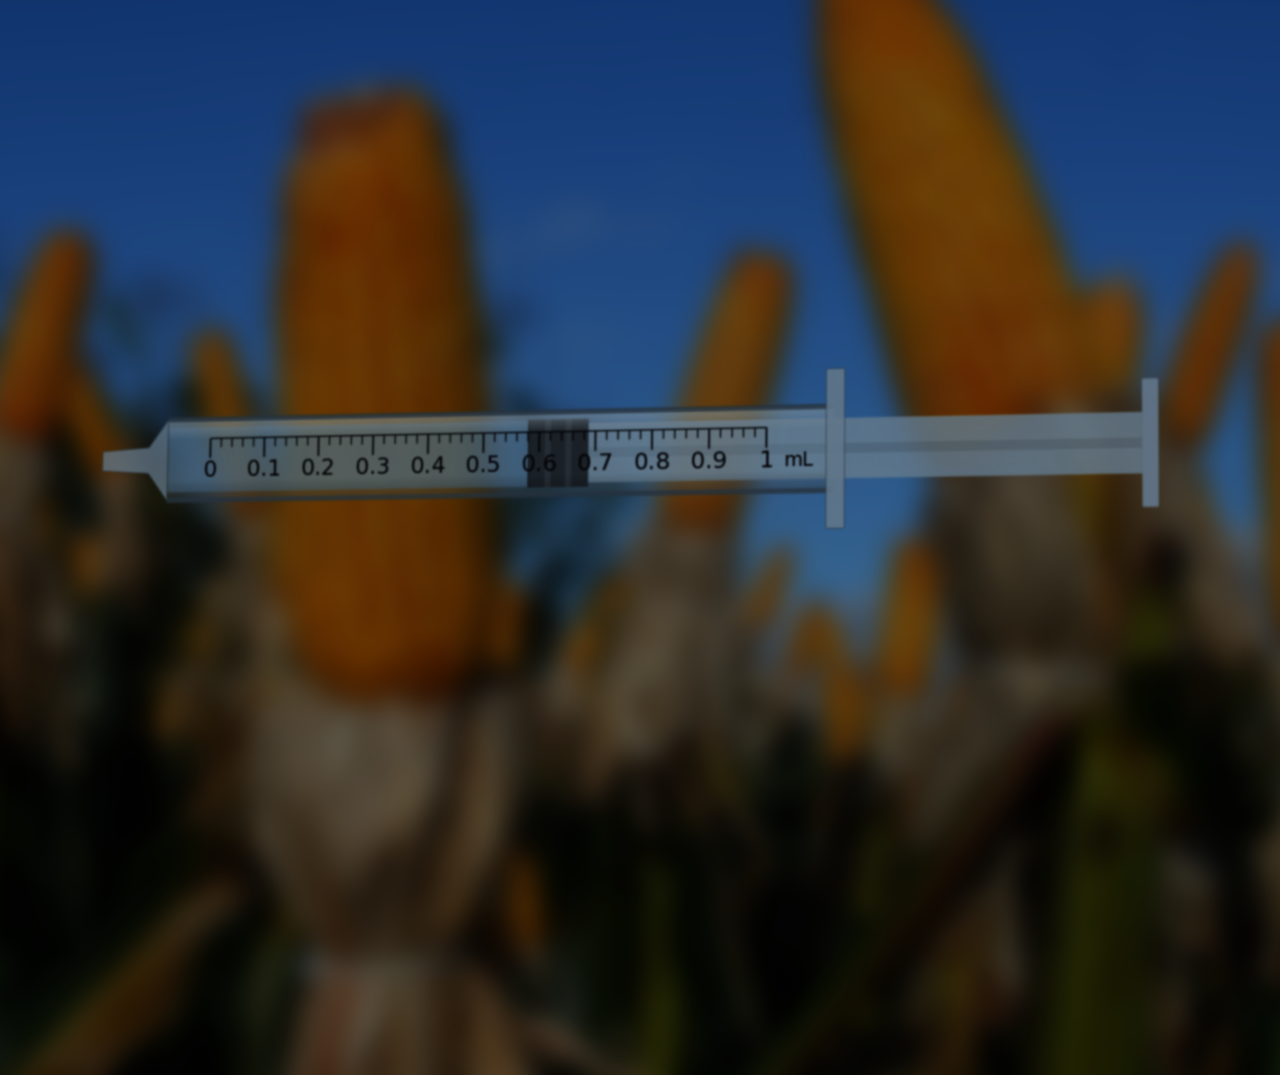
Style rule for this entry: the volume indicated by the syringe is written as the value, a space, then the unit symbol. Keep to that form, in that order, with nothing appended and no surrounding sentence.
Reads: 0.58 mL
